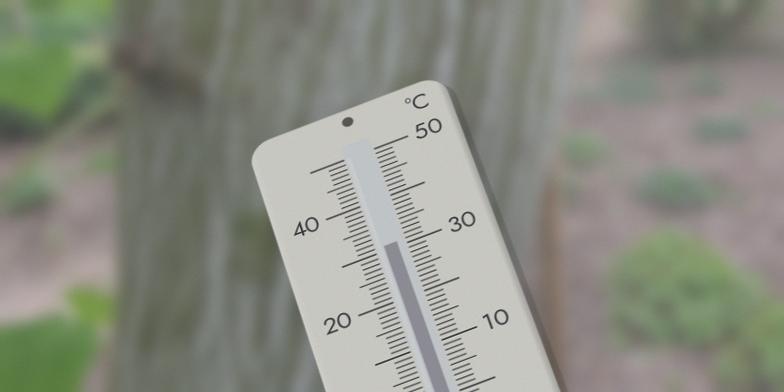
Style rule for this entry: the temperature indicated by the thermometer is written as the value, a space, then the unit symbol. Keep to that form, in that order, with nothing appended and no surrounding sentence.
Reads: 31 °C
